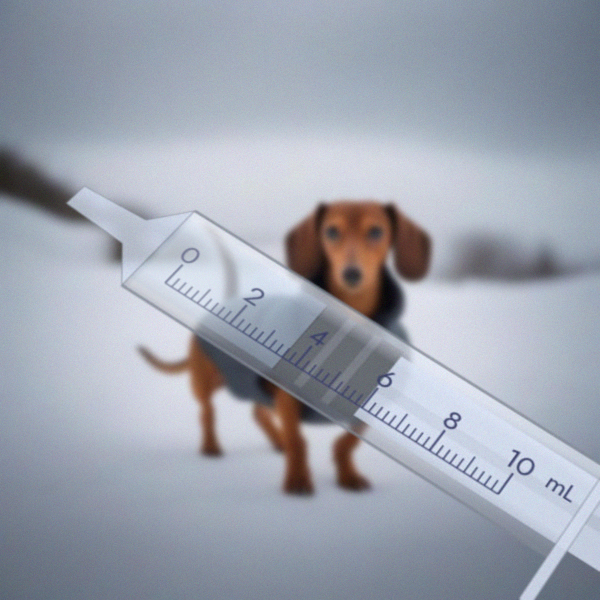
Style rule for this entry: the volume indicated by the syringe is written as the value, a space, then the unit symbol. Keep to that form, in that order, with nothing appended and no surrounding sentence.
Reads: 3.6 mL
